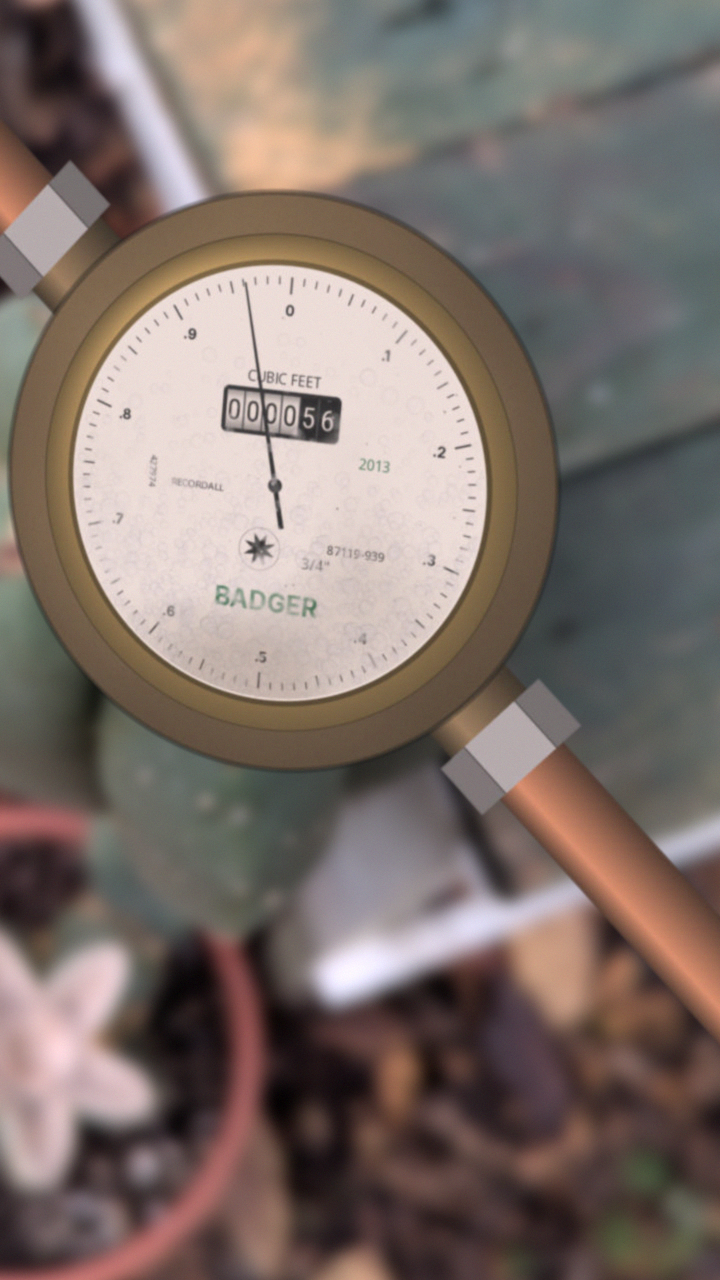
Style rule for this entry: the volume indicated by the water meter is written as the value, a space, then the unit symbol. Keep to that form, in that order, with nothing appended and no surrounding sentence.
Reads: 55.96 ft³
